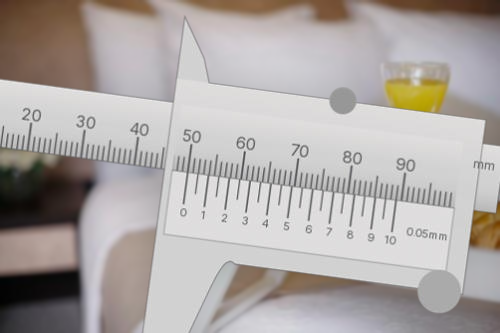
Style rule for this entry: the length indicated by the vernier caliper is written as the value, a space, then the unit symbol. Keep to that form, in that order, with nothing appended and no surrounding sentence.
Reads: 50.0 mm
